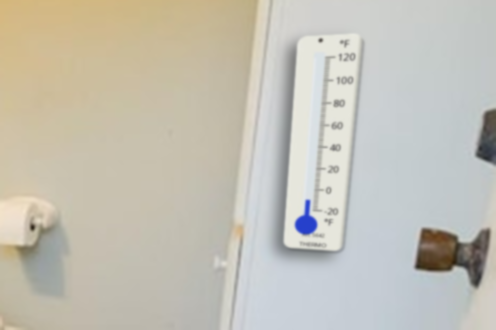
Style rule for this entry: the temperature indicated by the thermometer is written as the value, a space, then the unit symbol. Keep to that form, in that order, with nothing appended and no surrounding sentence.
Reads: -10 °F
